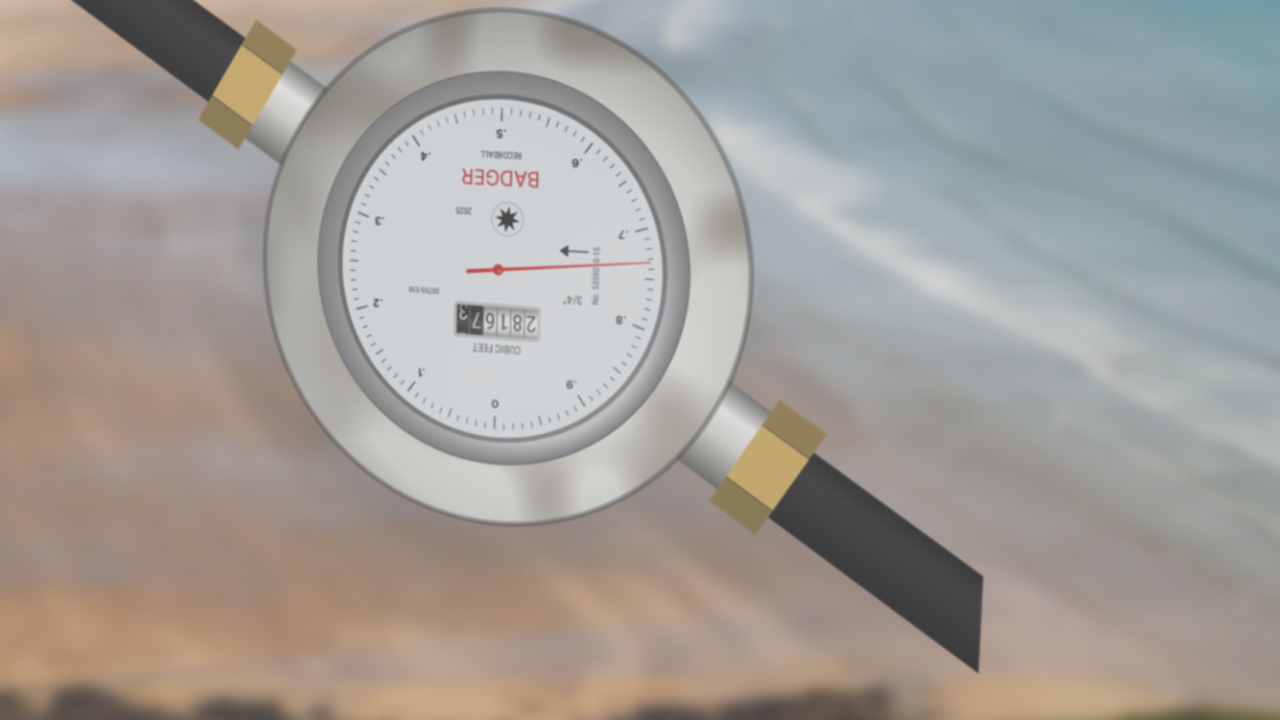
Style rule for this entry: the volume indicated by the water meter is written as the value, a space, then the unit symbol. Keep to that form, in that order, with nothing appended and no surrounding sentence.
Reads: 281672.73 ft³
